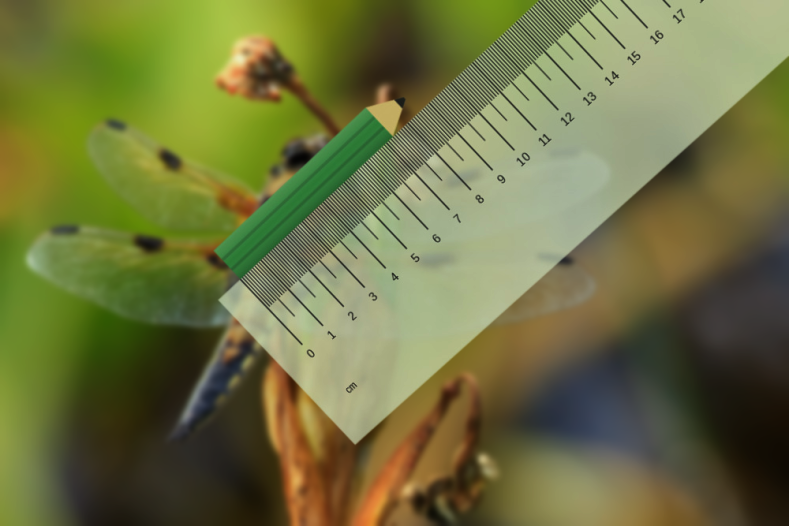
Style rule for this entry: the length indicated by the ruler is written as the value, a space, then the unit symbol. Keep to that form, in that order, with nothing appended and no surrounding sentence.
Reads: 8.5 cm
